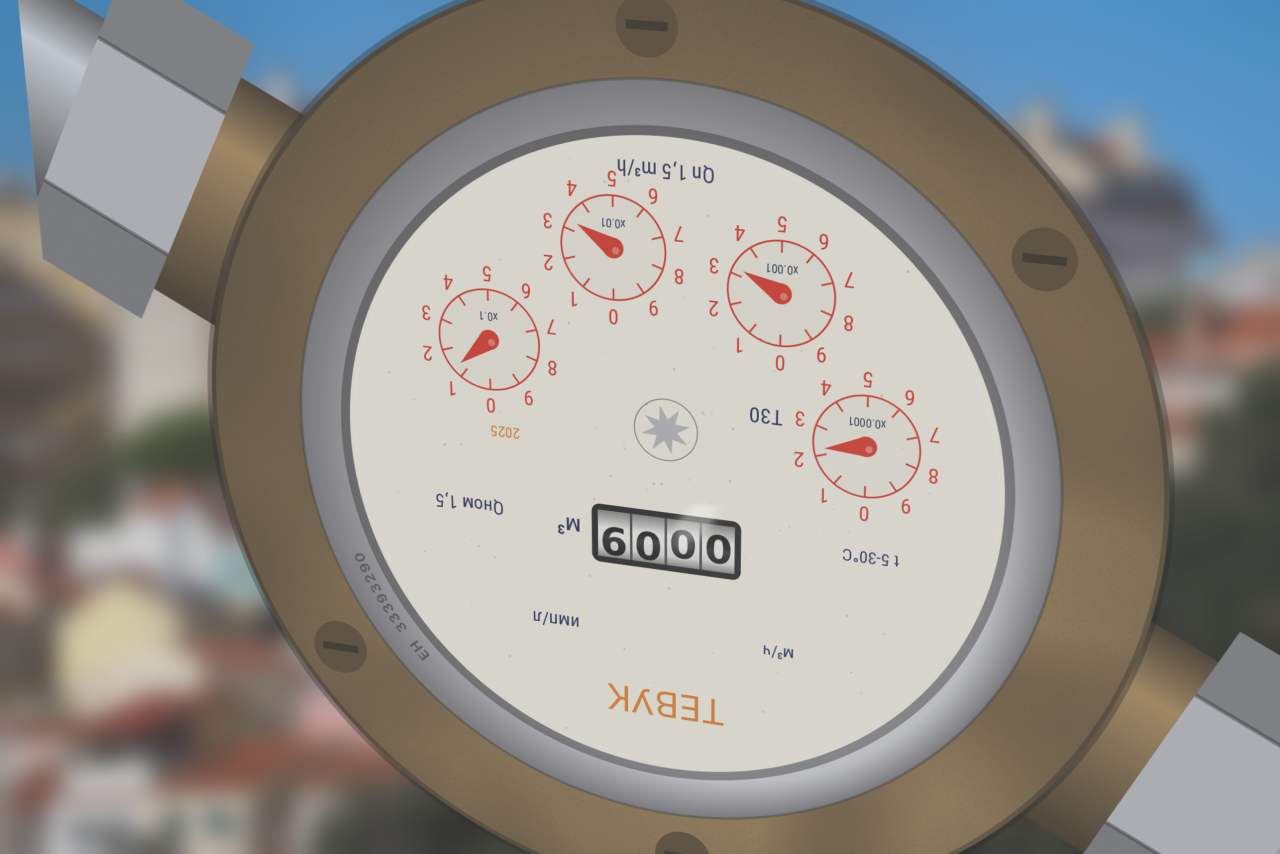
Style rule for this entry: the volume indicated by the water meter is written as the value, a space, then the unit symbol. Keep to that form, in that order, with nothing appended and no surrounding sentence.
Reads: 9.1332 m³
